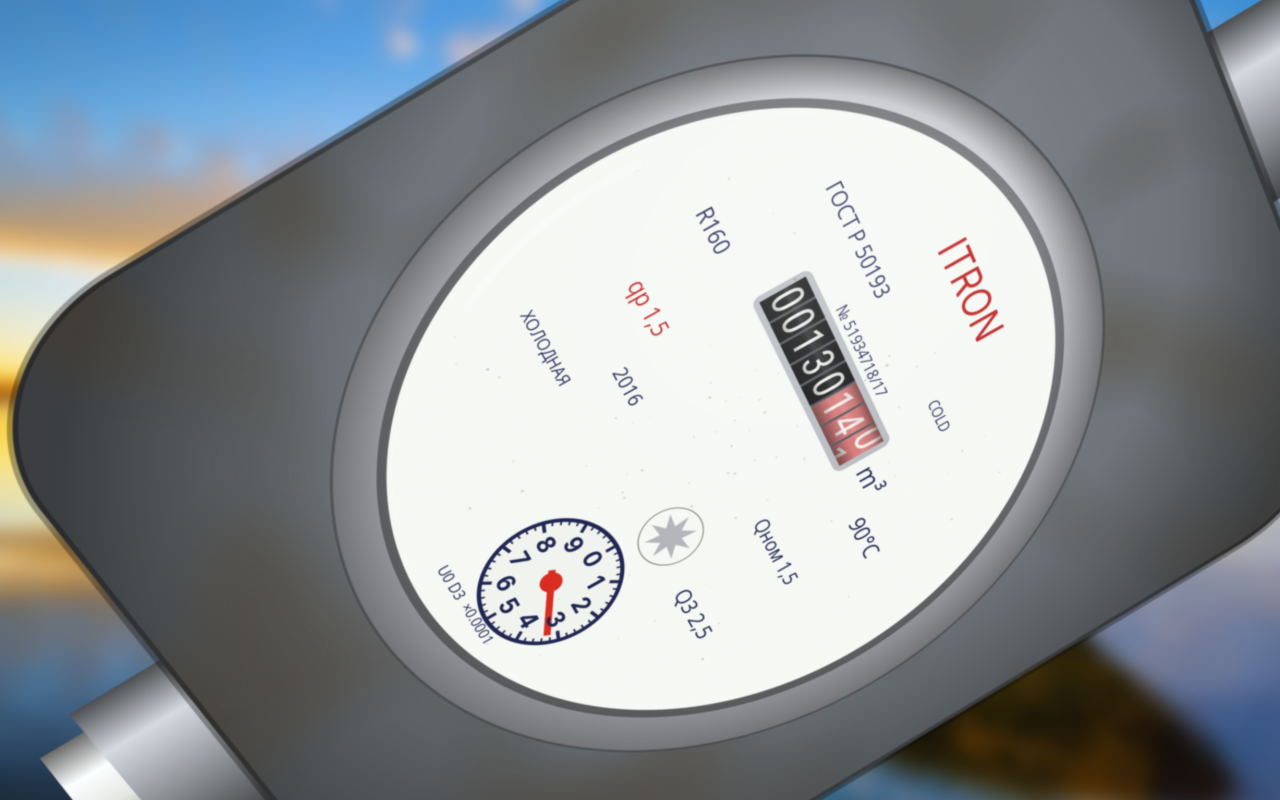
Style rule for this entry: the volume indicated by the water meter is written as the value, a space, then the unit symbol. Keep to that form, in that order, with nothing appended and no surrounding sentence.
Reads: 130.1403 m³
